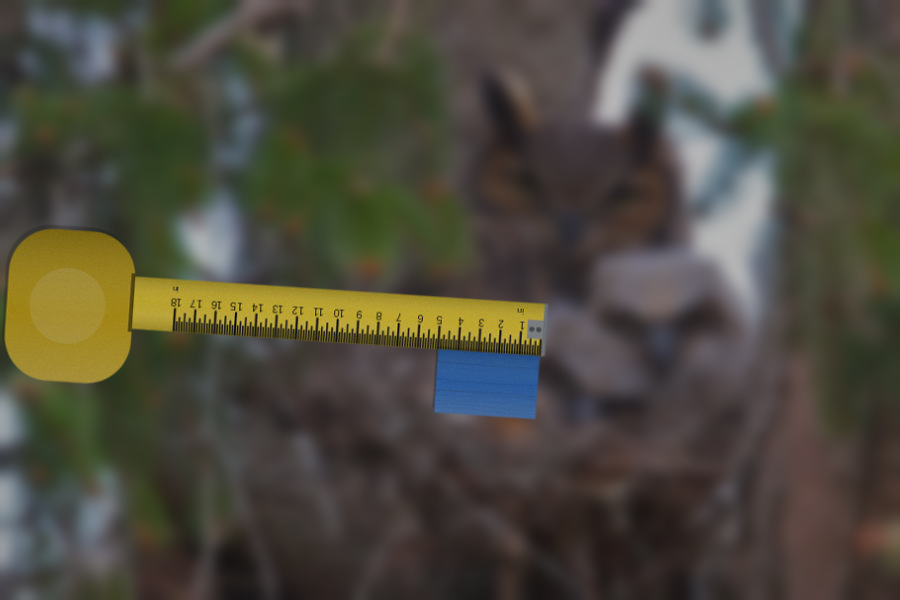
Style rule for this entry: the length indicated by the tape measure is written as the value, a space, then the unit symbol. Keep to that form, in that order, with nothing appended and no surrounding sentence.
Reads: 5 in
